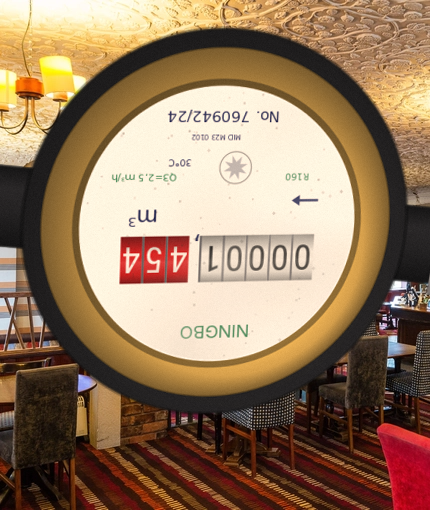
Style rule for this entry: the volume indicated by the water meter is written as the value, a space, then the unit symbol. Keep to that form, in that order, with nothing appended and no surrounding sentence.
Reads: 1.454 m³
